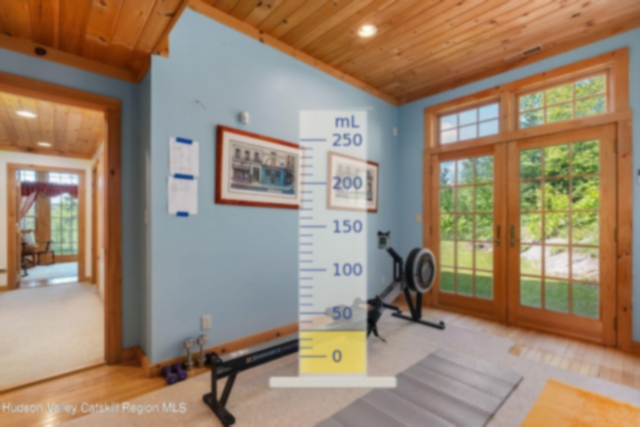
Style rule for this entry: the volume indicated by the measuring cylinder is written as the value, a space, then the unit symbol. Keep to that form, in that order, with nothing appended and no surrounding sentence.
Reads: 30 mL
